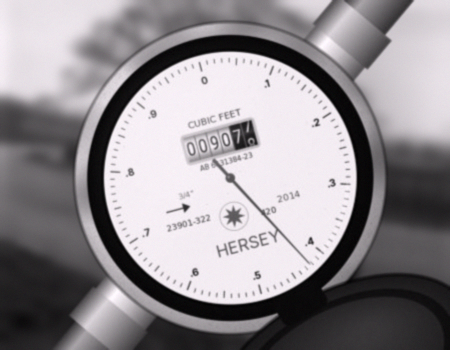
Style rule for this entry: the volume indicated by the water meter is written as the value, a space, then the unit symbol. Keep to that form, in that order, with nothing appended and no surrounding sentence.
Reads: 9077.42 ft³
